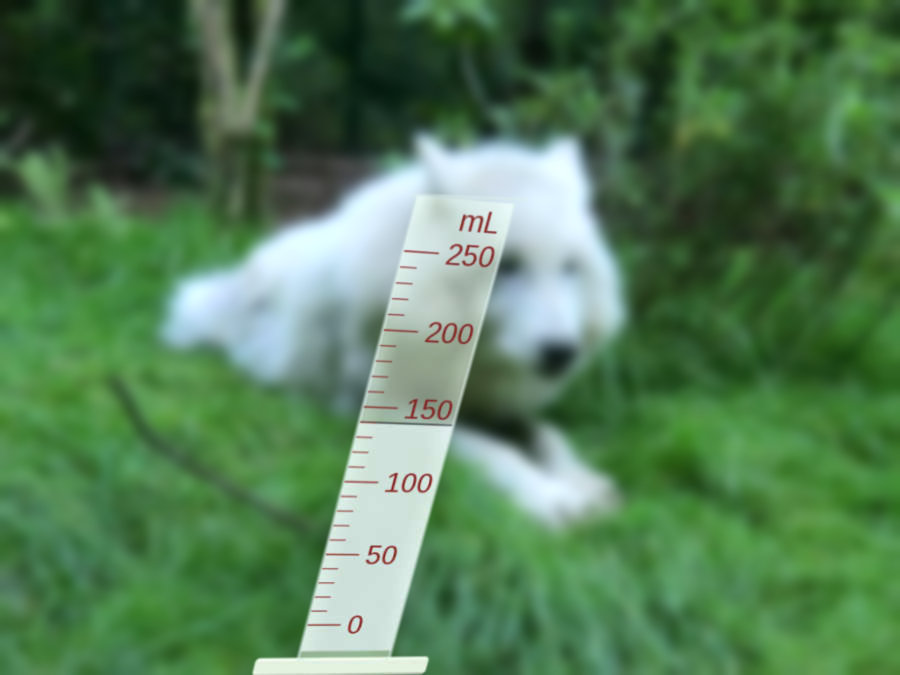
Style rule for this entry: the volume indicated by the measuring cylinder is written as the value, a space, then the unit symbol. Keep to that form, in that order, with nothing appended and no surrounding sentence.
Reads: 140 mL
